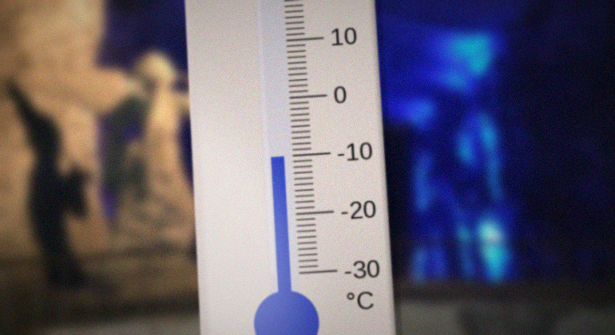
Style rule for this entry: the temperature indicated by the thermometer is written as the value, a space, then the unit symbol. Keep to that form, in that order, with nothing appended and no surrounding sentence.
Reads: -10 °C
